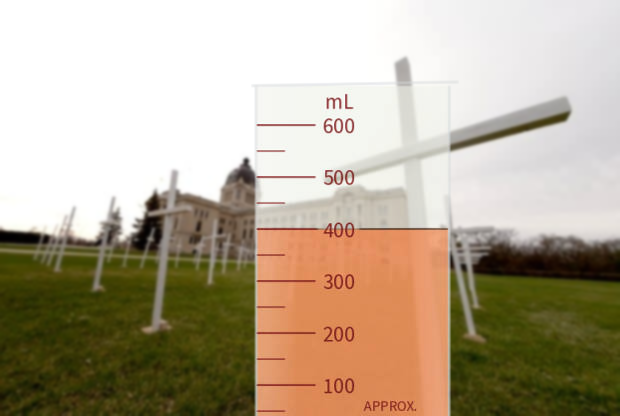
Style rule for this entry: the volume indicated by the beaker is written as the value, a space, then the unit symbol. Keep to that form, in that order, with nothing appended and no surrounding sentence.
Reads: 400 mL
